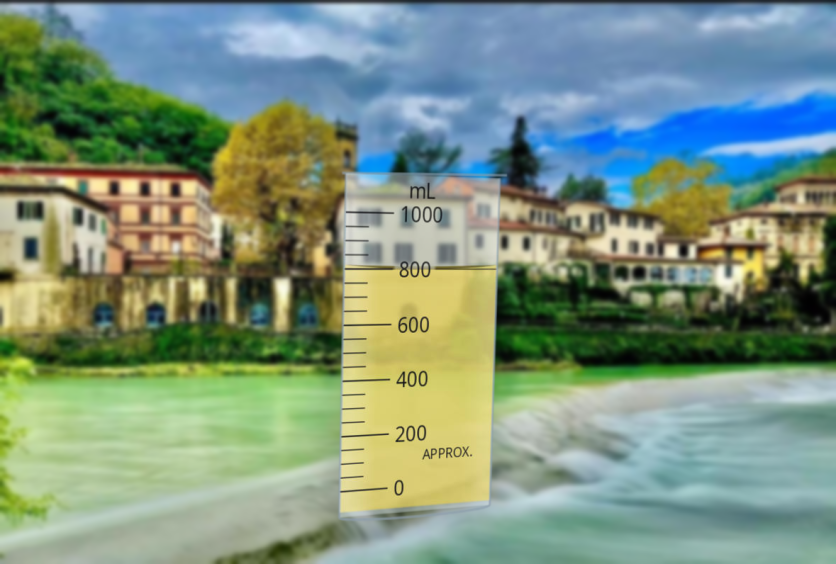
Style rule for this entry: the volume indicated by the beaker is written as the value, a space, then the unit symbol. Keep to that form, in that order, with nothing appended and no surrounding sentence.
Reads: 800 mL
